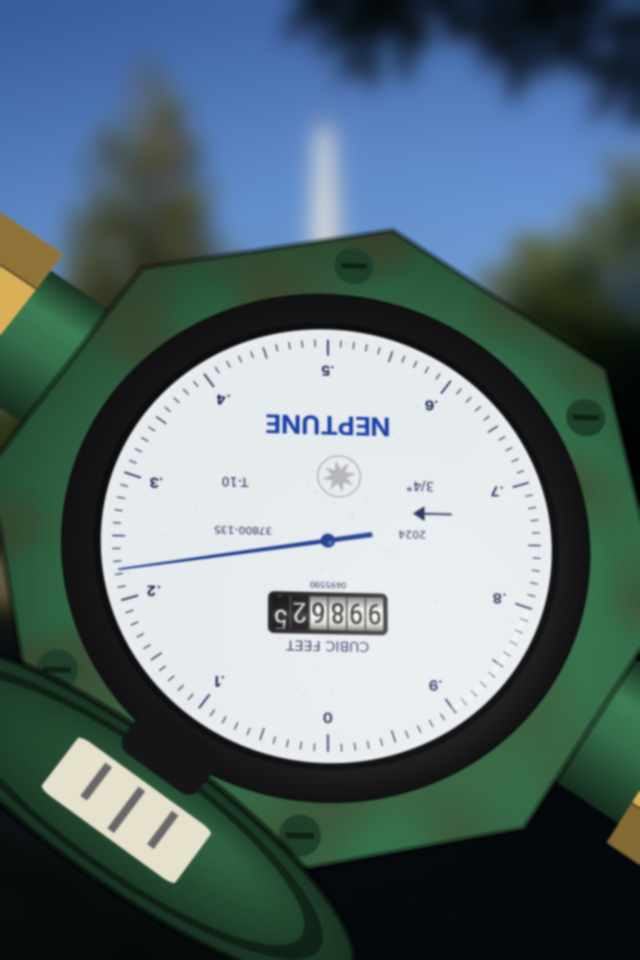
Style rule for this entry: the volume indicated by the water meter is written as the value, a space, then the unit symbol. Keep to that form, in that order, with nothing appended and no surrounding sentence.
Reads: 998625.22 ft³
